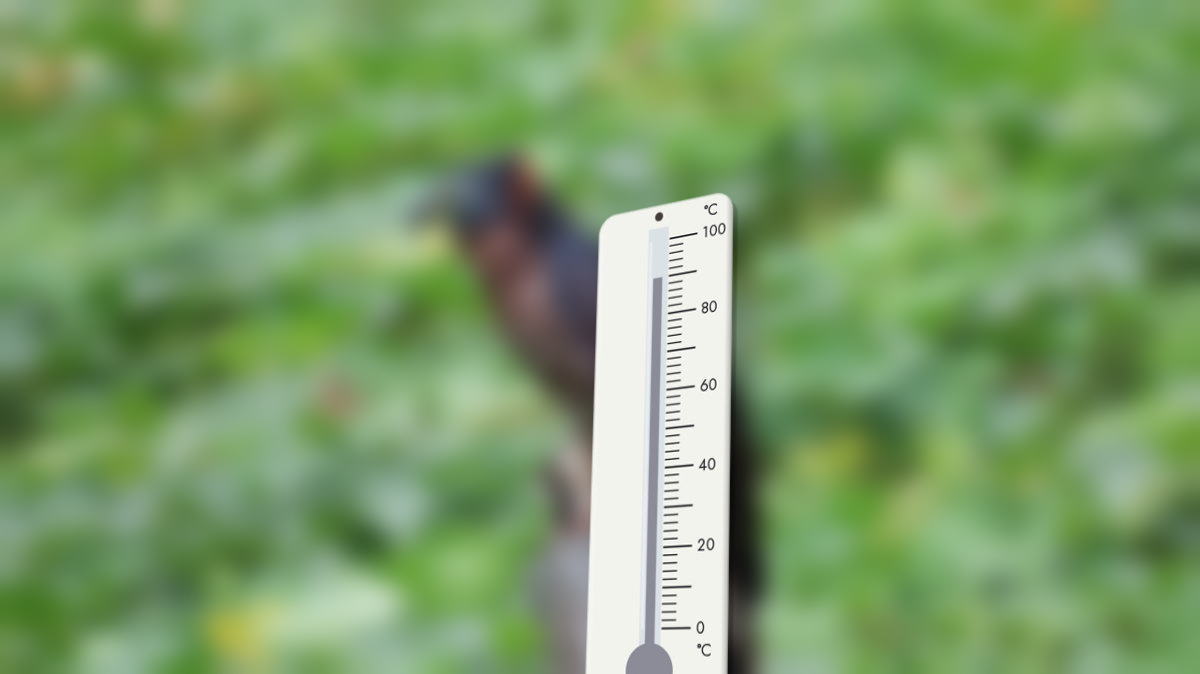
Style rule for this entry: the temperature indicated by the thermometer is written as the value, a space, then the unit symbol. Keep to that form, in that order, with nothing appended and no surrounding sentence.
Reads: 90 °C
